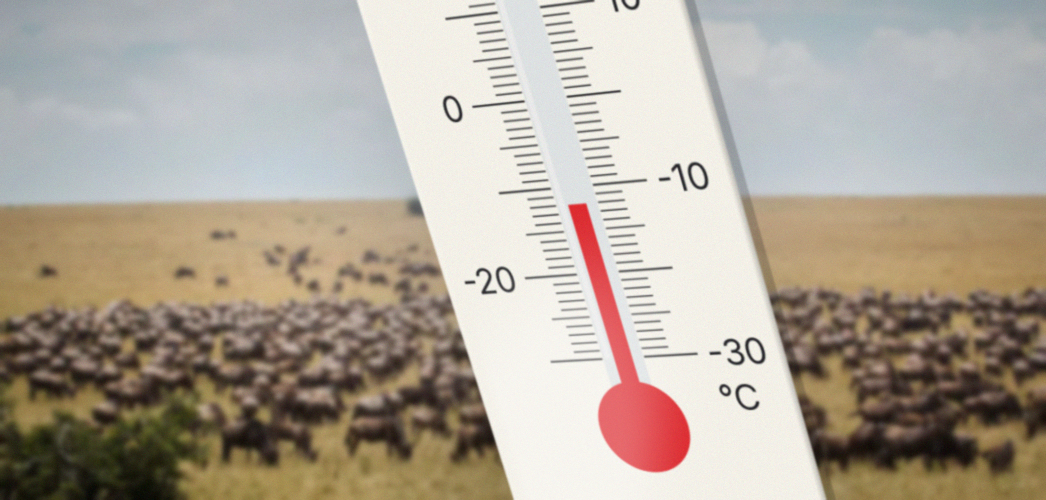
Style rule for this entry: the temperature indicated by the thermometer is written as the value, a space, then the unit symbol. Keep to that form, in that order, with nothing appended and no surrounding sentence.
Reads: -12 °C
